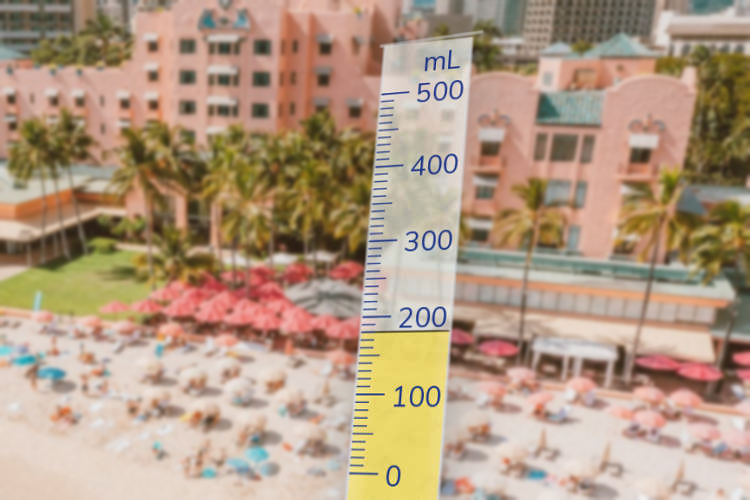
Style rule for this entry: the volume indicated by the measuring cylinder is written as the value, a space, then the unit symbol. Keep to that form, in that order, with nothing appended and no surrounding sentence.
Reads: 180 mL
